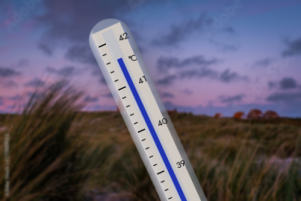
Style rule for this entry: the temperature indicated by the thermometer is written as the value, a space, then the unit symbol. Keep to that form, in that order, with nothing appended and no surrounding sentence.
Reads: 41.6 °C
